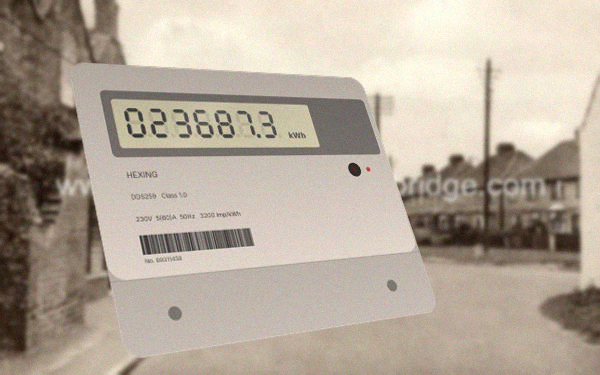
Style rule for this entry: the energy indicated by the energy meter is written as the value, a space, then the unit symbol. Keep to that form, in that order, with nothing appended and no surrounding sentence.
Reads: 23687.3 kWh
